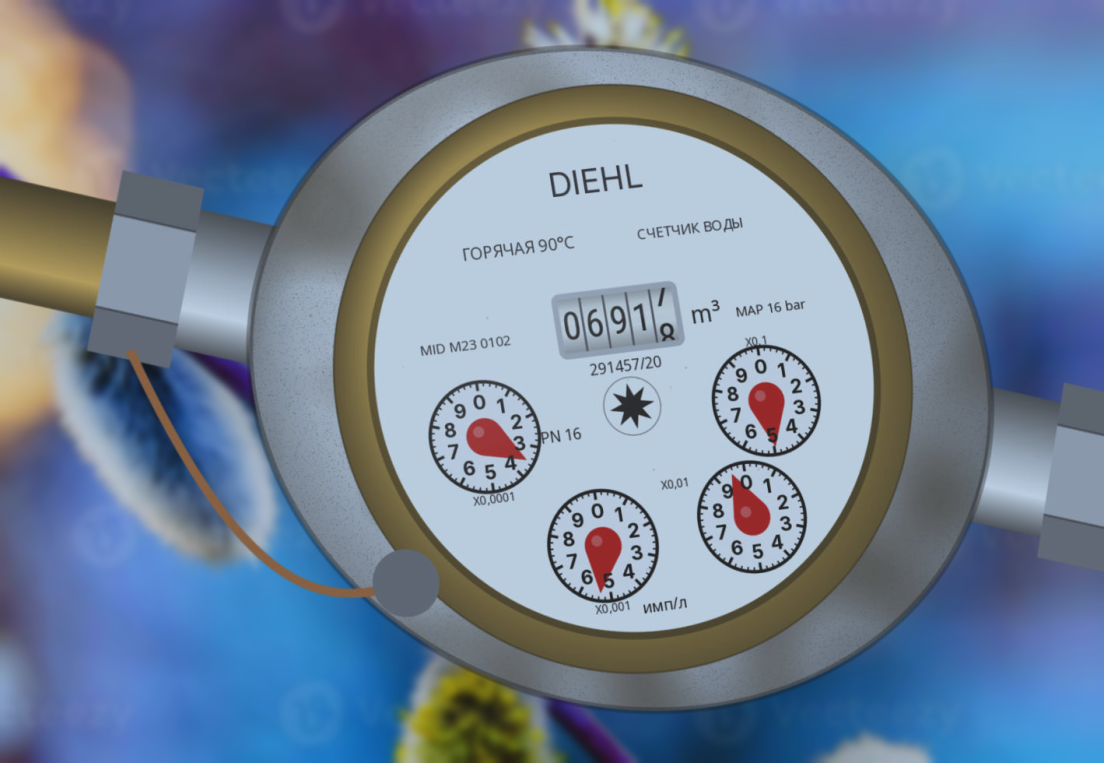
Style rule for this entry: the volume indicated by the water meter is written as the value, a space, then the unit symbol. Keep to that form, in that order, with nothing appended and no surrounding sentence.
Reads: 6917.4953 m³
